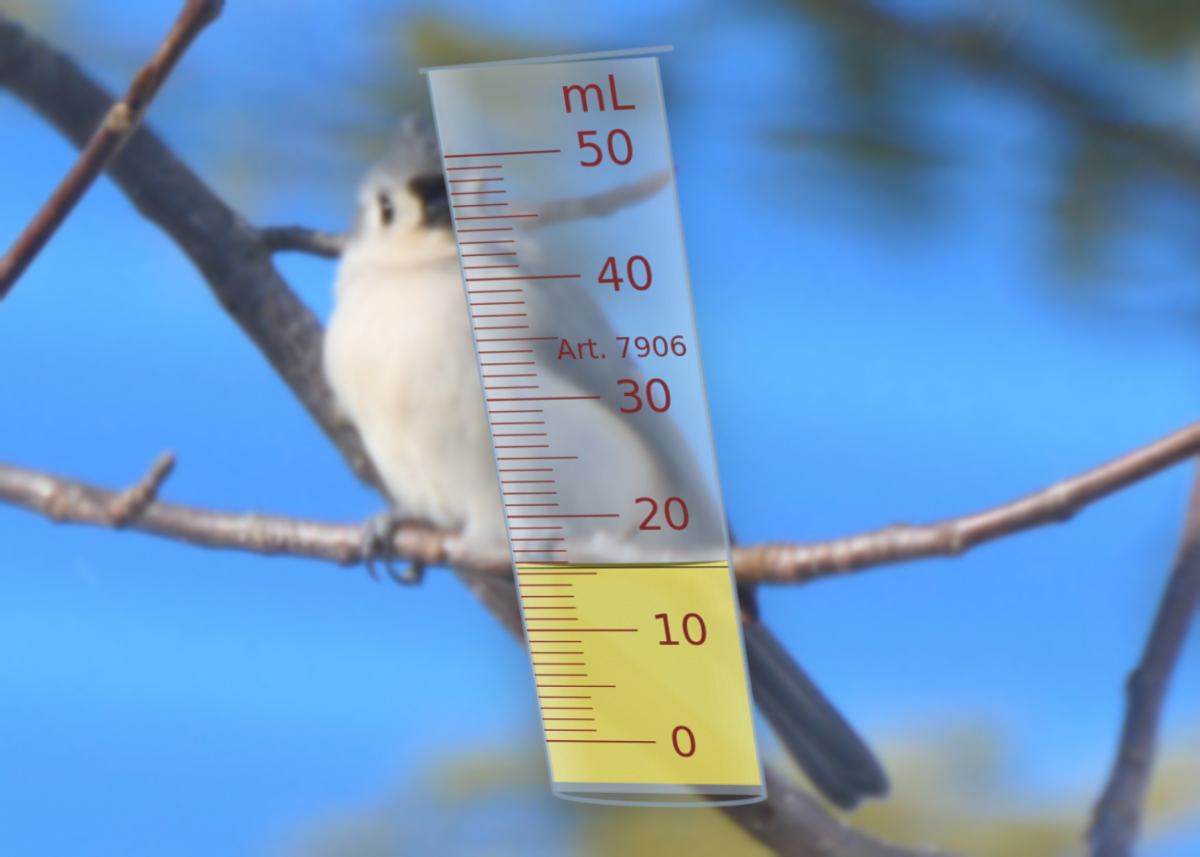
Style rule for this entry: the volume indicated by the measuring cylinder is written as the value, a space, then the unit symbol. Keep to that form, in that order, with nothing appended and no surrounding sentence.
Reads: 15.5 mL
